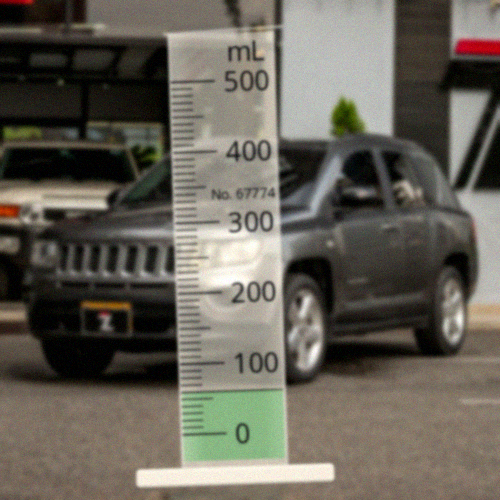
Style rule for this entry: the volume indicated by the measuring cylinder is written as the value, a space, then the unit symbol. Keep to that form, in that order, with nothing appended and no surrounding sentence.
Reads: 60 mL
